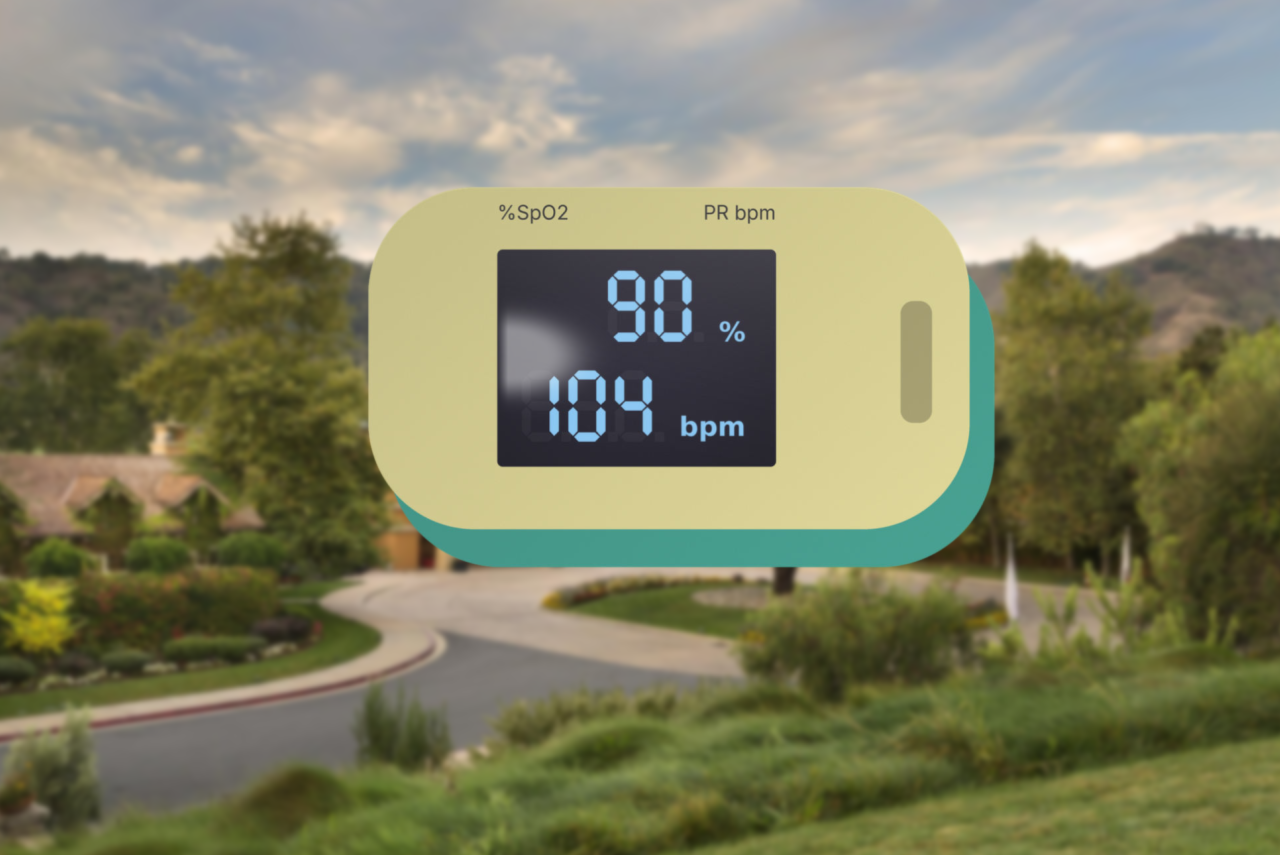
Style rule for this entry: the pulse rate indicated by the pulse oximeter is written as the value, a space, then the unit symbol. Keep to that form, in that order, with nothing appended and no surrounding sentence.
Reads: 104 bpm
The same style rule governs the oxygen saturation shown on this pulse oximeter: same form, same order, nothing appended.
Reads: 90 %
